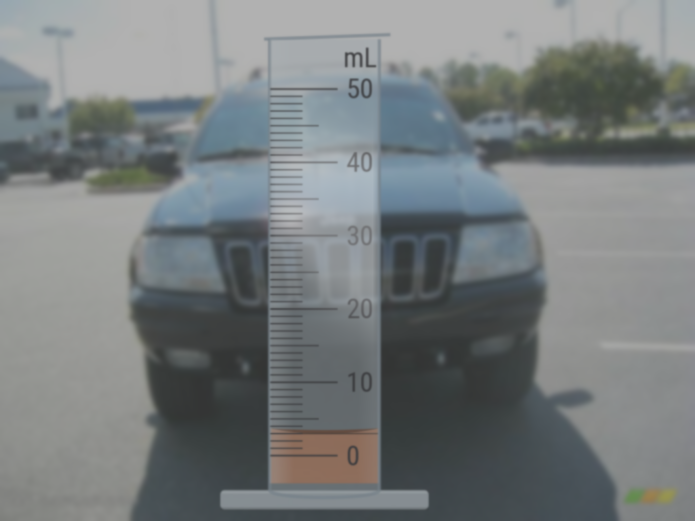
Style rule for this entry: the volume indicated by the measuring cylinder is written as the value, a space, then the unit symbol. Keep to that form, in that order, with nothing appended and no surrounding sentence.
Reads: 3 mL
